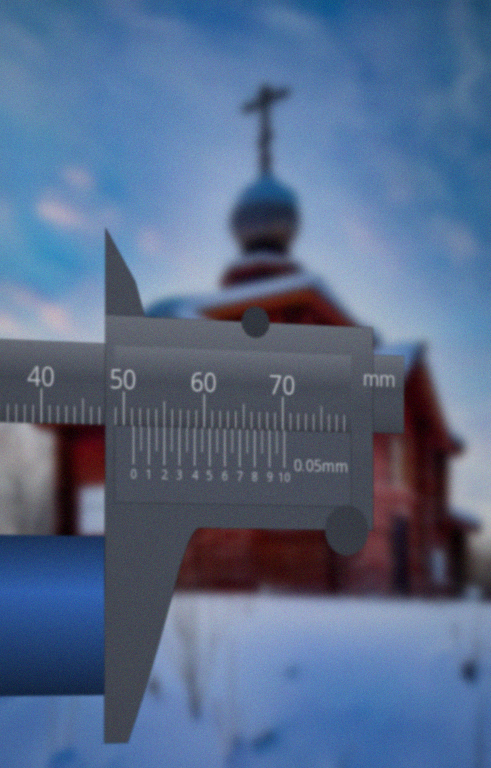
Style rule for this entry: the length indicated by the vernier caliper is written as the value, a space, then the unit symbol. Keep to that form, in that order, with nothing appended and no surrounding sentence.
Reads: 51.2 mm
